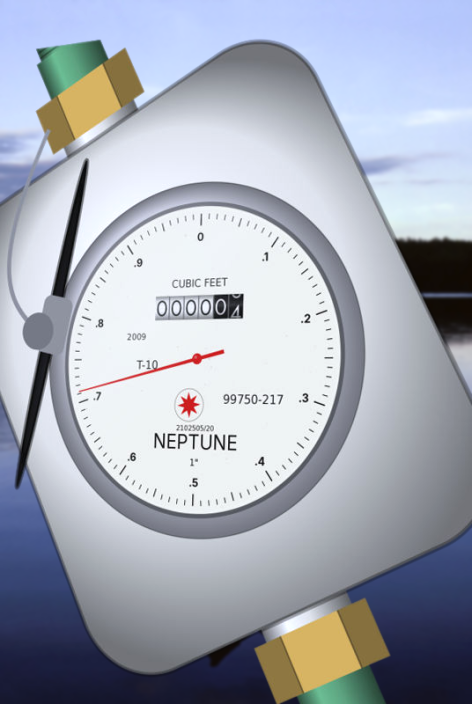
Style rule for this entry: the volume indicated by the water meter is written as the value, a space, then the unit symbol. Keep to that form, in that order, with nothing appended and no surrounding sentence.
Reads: 3.71 ft³
